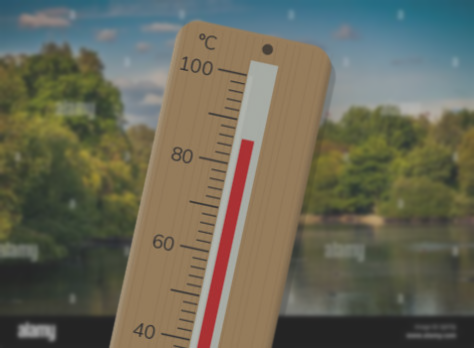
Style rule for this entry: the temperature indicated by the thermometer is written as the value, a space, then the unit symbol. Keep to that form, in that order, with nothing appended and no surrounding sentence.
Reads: 86 °C
